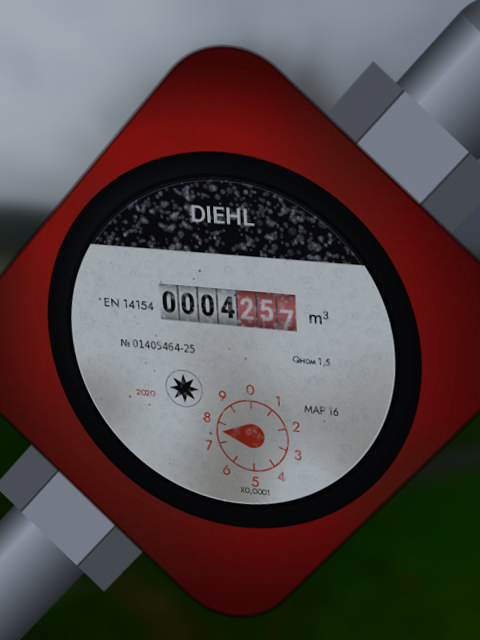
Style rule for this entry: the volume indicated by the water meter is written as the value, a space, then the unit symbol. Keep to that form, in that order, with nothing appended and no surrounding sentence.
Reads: 4.2567 m³
